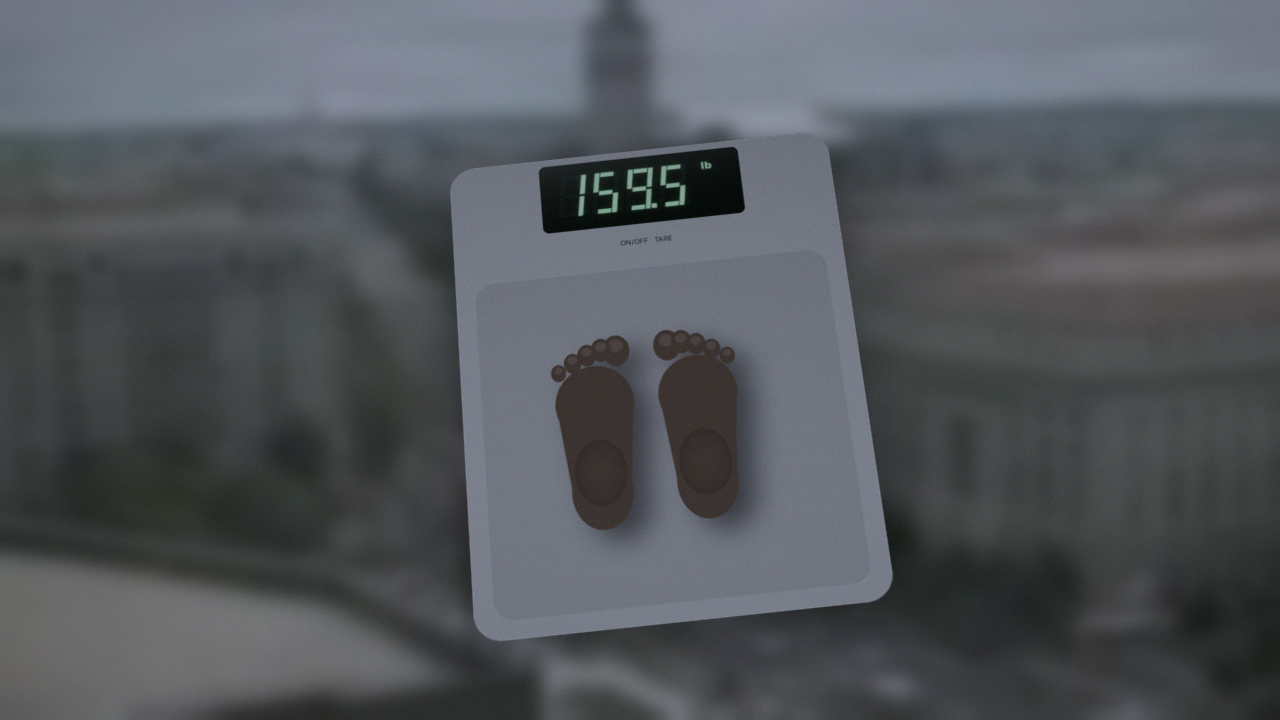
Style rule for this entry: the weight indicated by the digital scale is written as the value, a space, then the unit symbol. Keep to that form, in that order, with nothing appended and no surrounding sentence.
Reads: 159.5 lb
